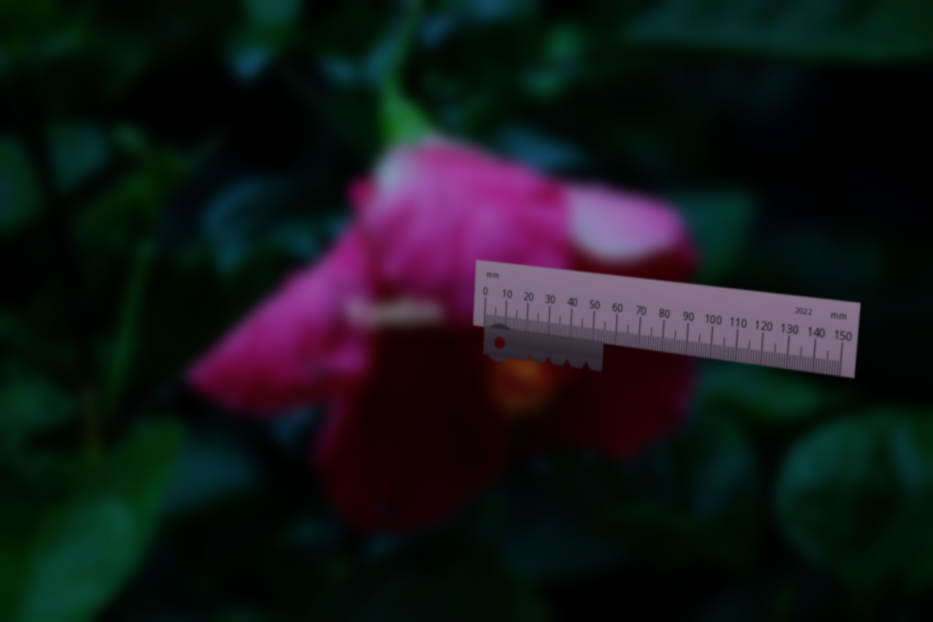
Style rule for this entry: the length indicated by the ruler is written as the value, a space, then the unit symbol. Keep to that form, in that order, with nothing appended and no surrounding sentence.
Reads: 55 mm
